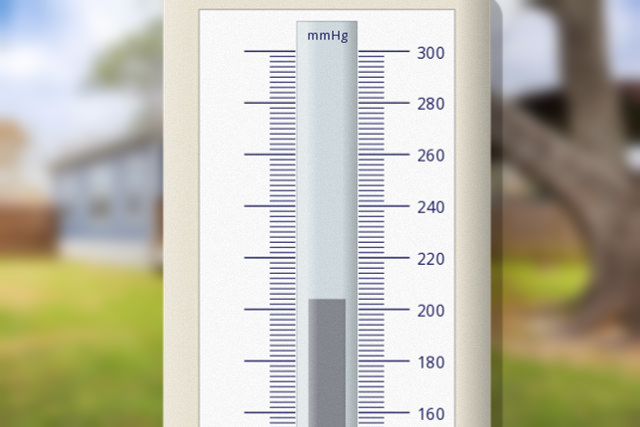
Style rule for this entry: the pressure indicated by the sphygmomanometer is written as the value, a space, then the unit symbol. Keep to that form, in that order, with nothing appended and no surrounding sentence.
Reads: 204 mmHg
